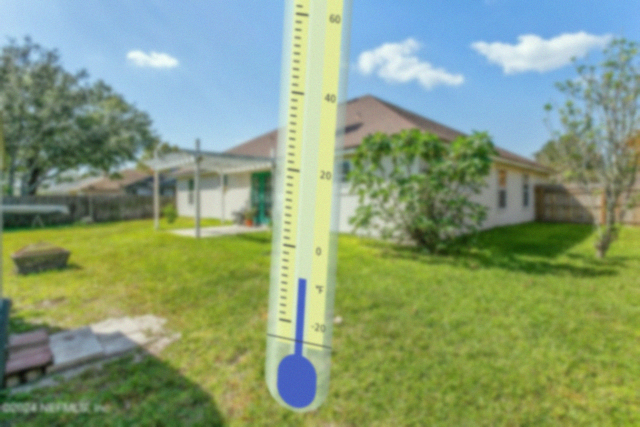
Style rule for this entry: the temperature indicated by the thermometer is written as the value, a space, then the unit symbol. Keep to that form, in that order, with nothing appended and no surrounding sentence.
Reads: -8 °F
